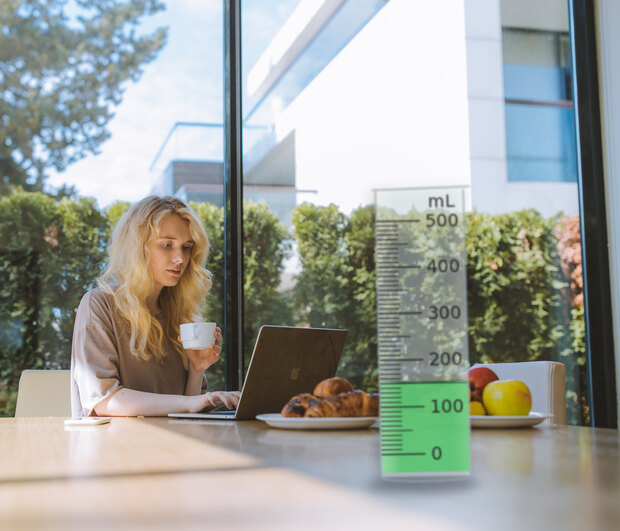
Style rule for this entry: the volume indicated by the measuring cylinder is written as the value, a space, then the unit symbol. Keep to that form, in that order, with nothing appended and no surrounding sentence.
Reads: 150 mL
